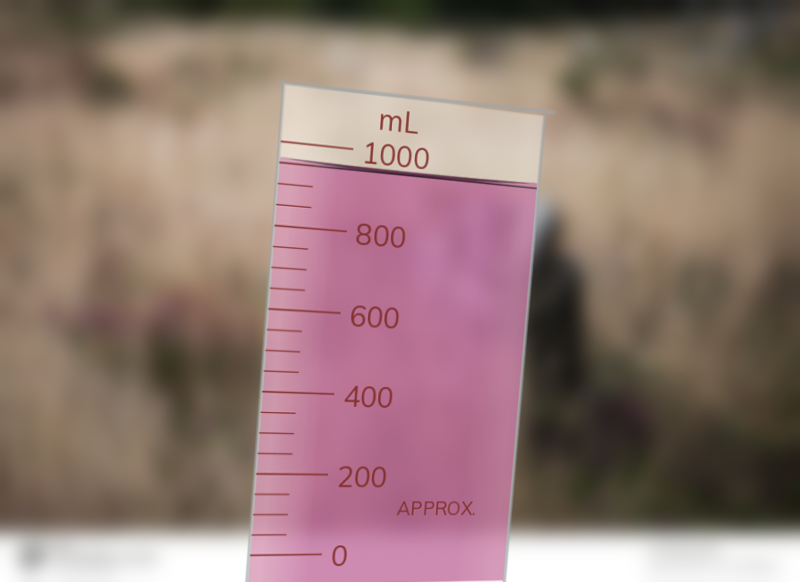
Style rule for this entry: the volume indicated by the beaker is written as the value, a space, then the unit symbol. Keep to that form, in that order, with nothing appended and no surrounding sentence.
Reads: 950 mL
